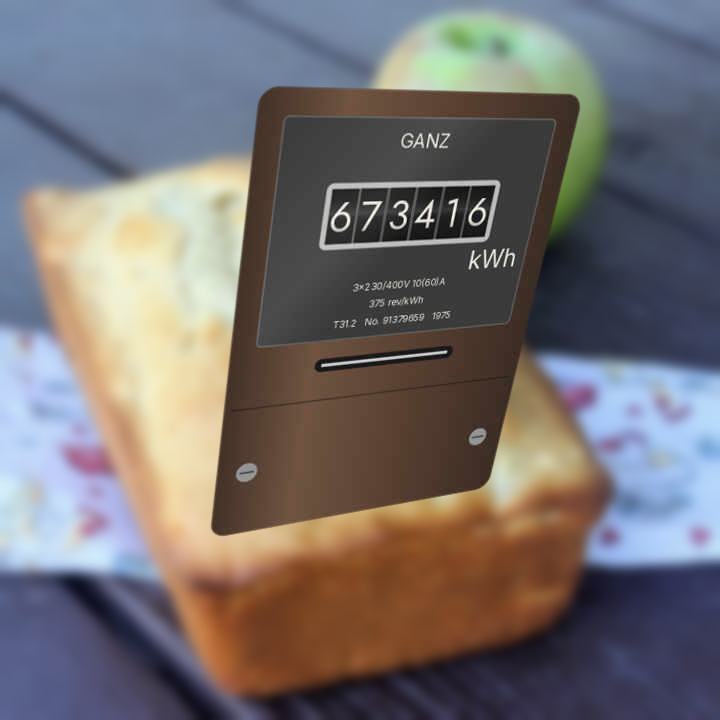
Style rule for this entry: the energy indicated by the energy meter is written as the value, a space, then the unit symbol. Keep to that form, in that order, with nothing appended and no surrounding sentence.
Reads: 673416 kWh
